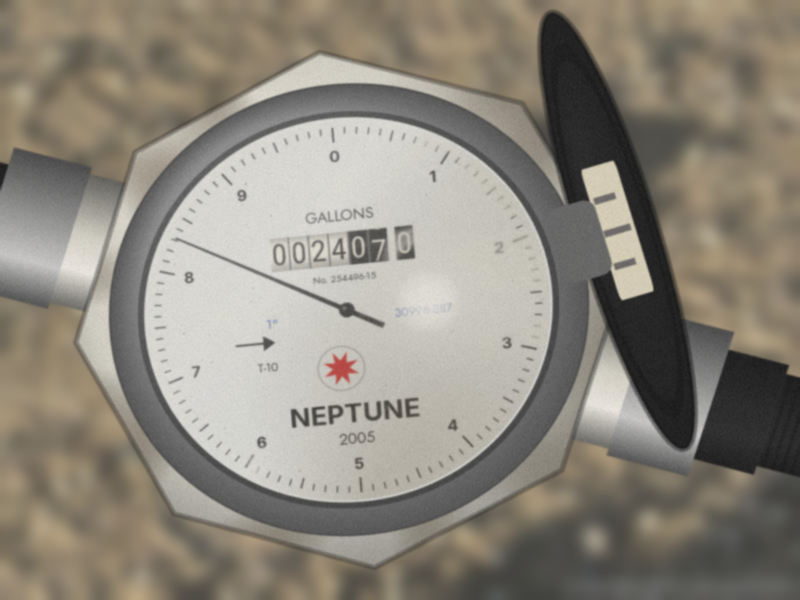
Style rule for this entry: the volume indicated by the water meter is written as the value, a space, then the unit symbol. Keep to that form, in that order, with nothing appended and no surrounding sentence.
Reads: 24068.3 gal
